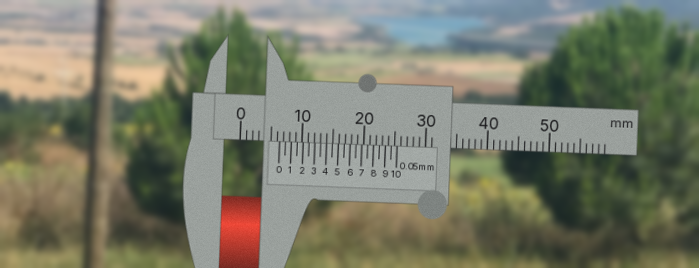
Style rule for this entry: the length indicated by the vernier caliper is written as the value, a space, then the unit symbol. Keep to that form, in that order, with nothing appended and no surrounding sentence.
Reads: 6.4 mm
